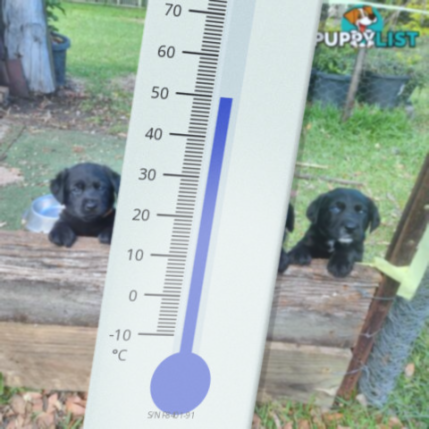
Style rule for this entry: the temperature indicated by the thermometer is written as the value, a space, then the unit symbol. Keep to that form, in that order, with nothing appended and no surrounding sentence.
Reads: 50 °C
